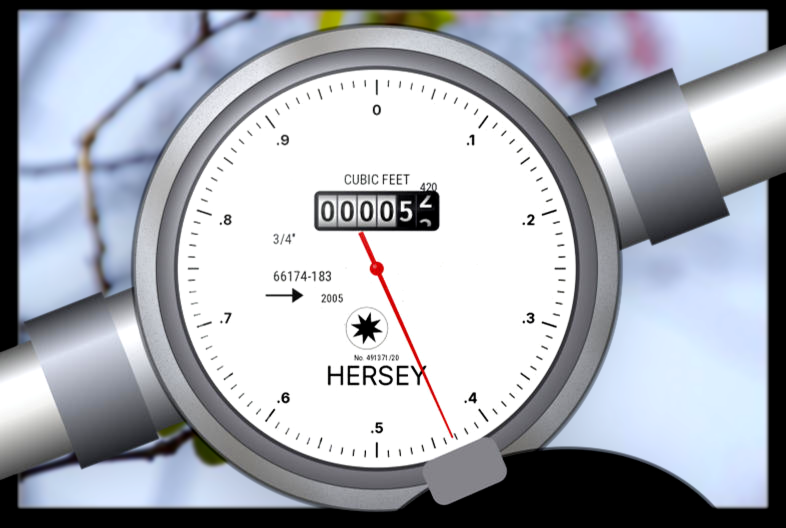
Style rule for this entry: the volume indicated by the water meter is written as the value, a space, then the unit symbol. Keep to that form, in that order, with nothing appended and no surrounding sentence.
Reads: 52.43 ft³
